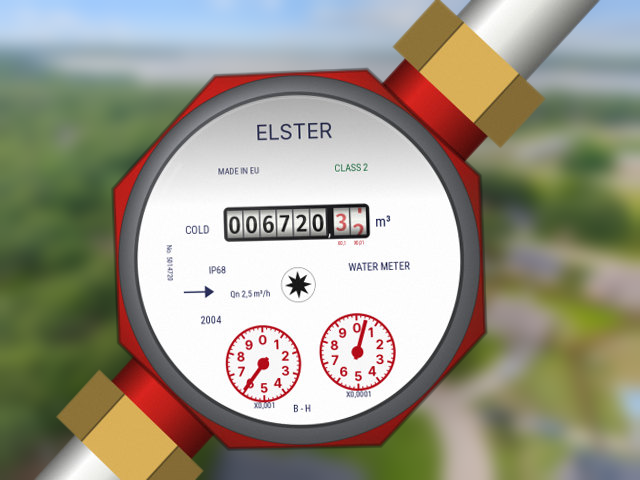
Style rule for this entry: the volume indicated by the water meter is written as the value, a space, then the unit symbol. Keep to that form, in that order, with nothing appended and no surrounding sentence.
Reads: 6720.3160 m³
